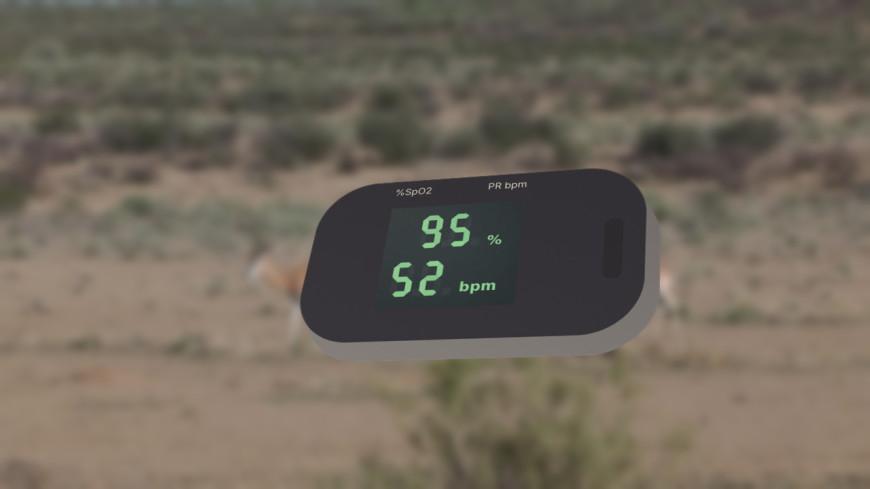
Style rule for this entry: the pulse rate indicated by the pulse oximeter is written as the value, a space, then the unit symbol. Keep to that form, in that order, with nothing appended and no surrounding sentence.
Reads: 52 bpm
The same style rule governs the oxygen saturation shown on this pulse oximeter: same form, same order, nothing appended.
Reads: 95 %
